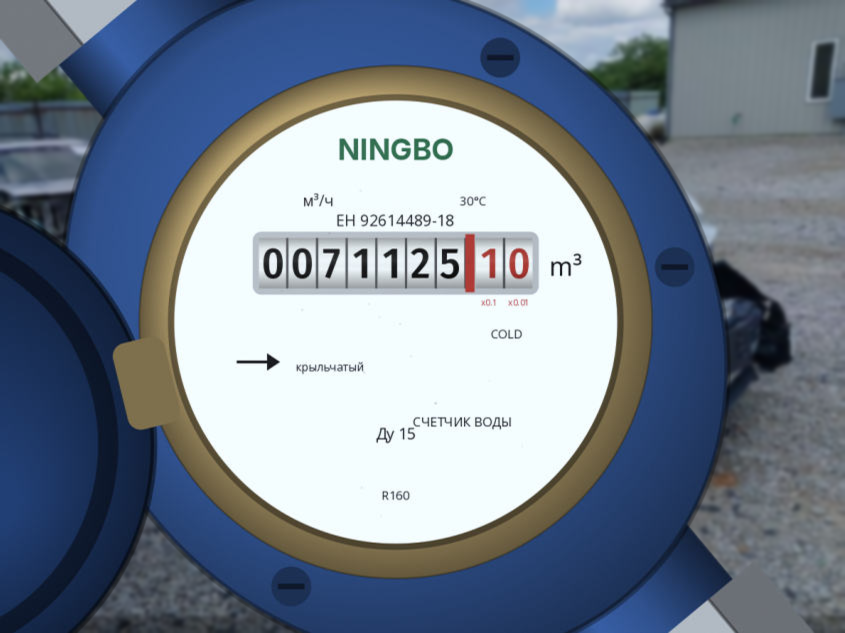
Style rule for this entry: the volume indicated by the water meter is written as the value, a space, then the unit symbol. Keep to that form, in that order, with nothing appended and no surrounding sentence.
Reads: 71125.10 m³
